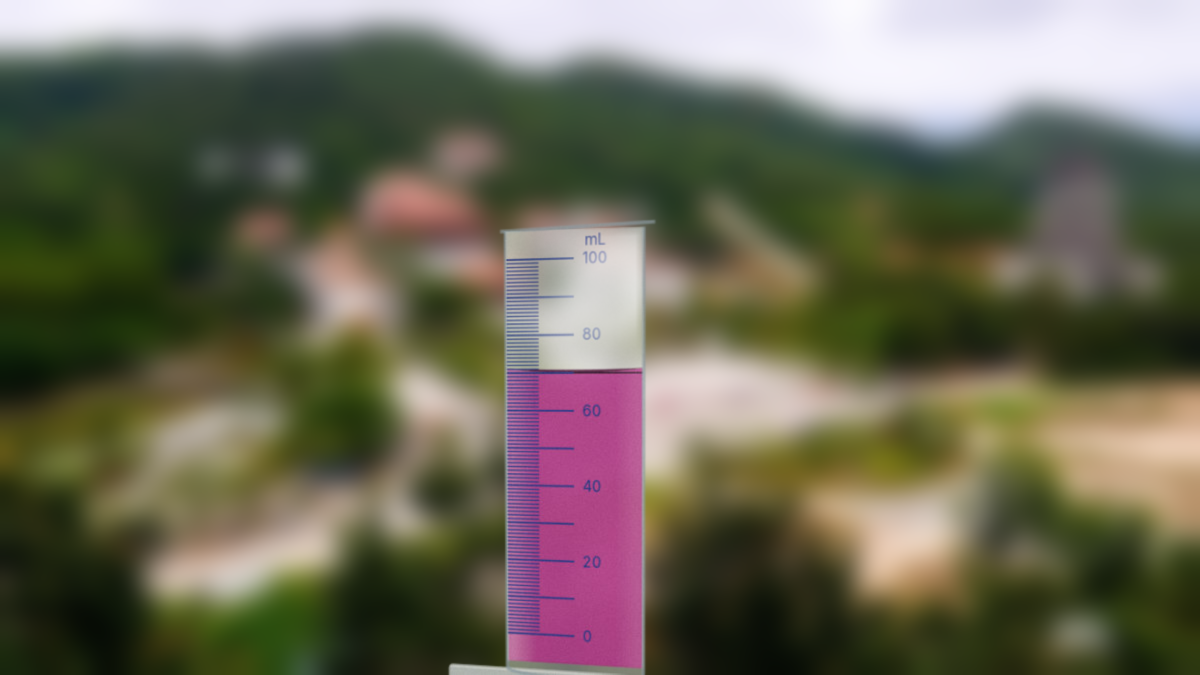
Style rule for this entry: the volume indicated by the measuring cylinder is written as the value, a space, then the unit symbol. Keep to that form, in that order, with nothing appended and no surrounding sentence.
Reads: 70 mL
